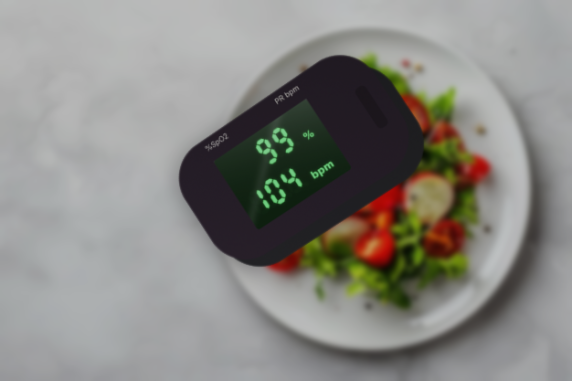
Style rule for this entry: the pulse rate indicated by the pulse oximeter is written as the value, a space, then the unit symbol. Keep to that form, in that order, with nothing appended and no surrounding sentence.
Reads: 104 bpm
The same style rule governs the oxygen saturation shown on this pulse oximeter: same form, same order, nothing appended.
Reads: 99 %
